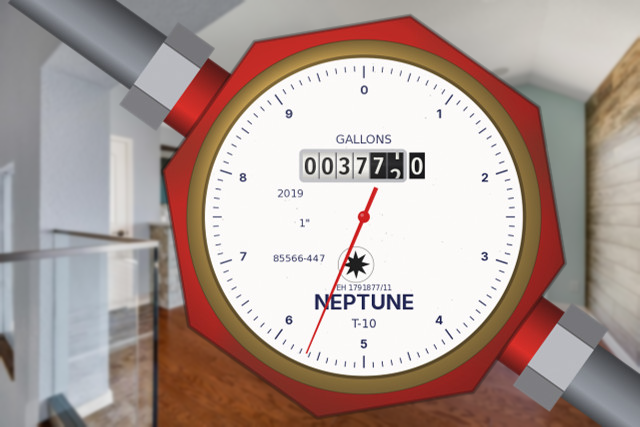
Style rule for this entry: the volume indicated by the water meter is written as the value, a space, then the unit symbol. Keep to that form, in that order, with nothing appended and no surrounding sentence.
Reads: 37715.6 gal
